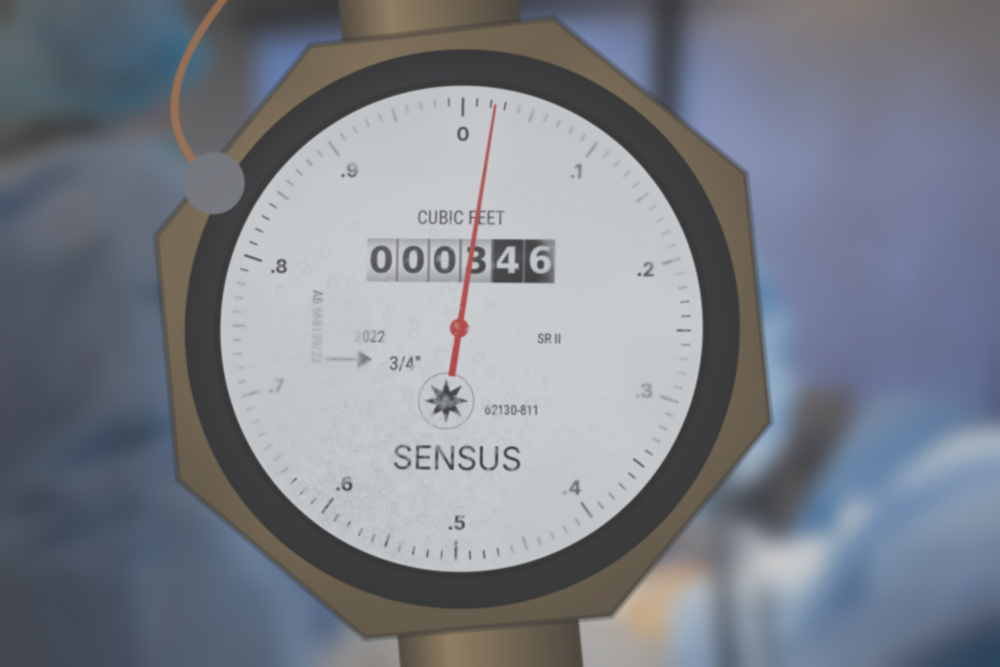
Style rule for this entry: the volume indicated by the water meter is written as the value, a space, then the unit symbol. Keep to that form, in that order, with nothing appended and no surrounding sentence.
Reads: 346.02 ft³
